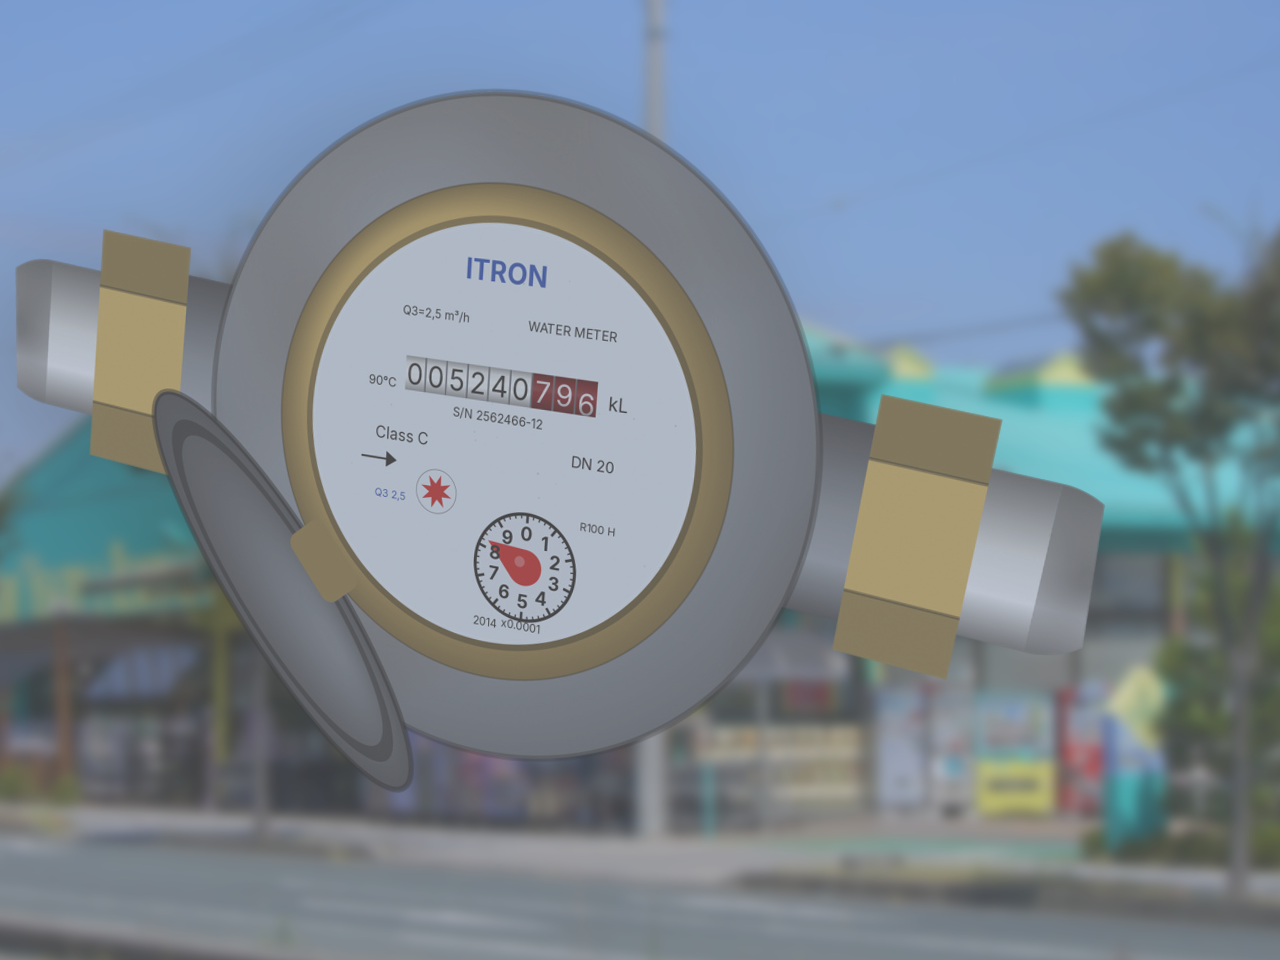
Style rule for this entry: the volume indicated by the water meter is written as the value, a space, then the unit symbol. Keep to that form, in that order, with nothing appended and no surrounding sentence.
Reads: 5240.7958 kL
